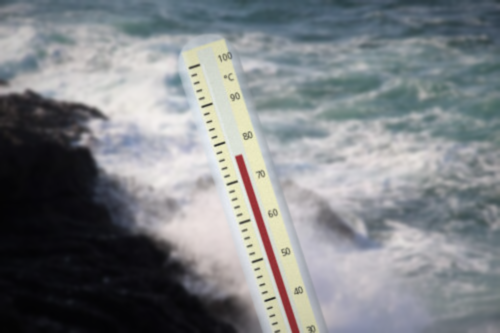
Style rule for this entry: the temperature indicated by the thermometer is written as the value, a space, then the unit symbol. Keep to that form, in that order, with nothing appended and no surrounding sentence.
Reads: 76 °C
